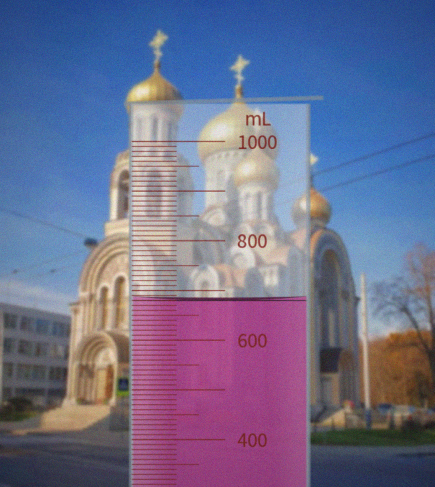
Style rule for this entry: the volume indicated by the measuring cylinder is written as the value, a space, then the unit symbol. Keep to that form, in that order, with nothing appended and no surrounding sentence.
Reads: 680 mL
